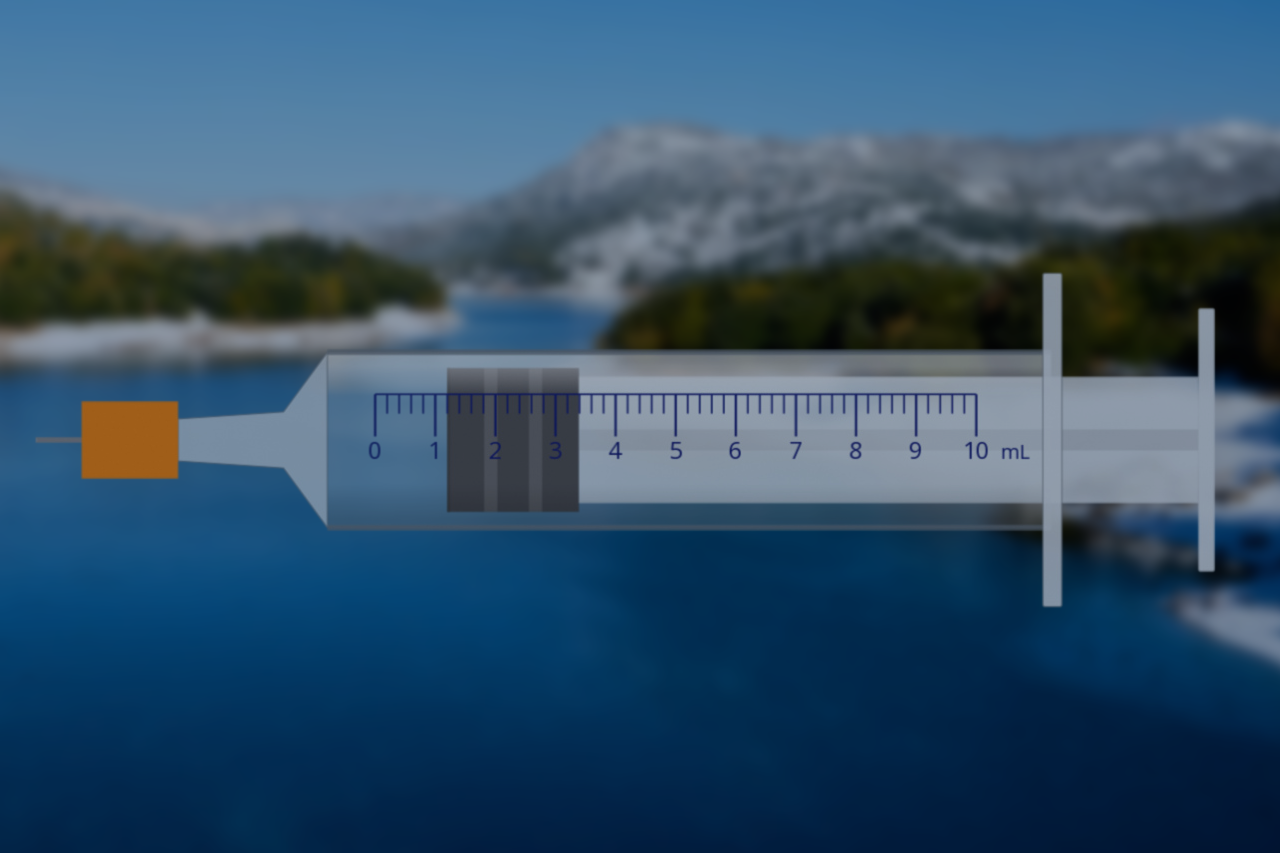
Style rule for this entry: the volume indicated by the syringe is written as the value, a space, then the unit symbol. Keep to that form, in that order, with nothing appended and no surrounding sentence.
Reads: 1.2 mL
